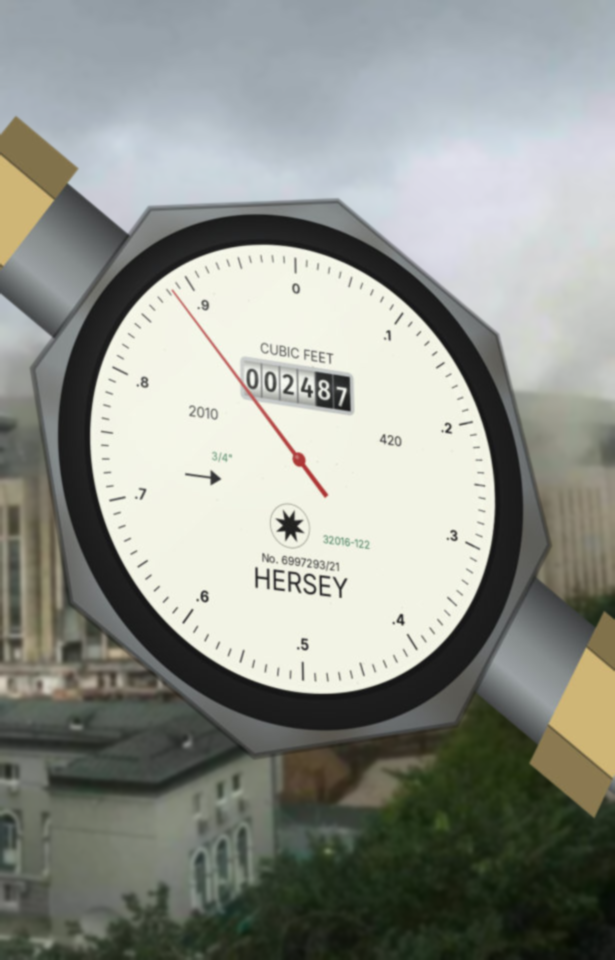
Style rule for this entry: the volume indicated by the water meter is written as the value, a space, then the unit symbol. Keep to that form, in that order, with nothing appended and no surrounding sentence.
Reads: 2486.88 ft³
